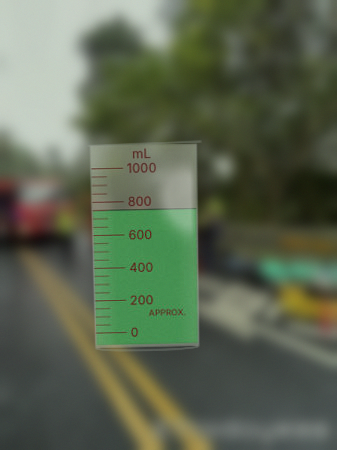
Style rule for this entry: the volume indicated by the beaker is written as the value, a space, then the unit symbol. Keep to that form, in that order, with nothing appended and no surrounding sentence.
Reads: 750 mL
